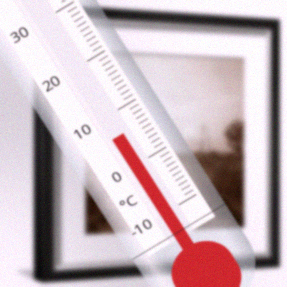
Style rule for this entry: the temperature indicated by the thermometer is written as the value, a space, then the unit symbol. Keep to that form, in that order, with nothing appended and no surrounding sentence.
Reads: 6 °C
